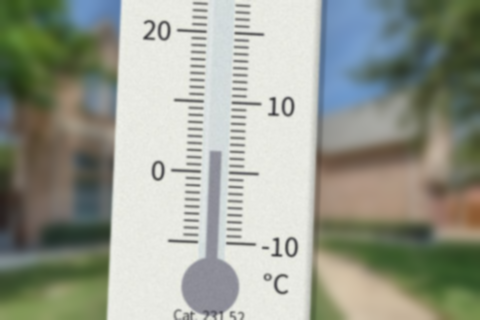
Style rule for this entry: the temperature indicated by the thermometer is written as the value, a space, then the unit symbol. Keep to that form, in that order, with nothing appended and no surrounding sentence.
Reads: 3 °C
